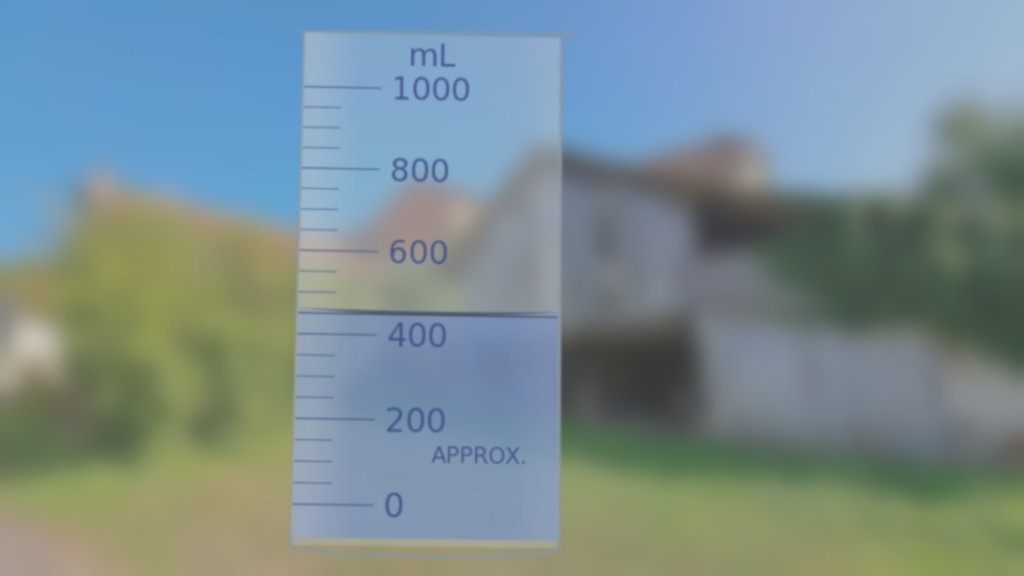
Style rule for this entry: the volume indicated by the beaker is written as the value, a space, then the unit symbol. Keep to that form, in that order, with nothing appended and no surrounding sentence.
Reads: 450 mL
